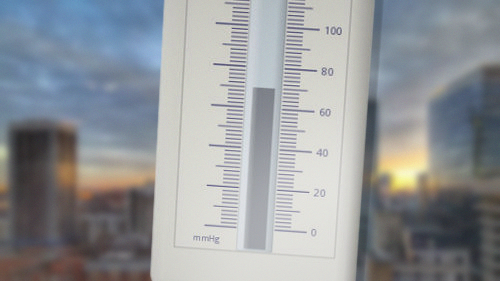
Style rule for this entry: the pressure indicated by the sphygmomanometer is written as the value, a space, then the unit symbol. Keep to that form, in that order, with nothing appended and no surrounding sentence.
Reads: 70 mmHg
